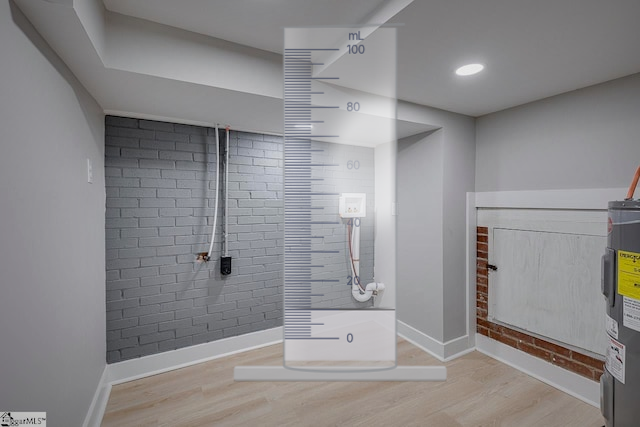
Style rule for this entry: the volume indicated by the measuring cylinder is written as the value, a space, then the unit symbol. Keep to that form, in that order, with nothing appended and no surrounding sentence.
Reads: 10 mL
